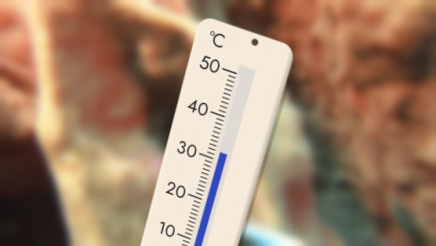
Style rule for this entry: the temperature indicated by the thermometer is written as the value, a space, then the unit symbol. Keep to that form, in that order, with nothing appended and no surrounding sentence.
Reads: 32 °C
